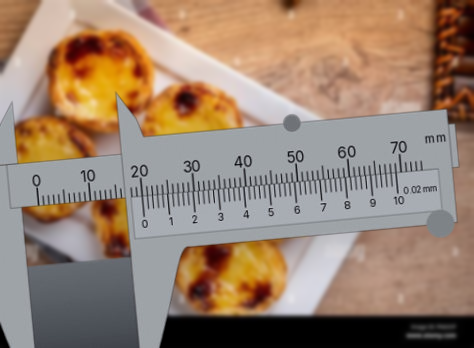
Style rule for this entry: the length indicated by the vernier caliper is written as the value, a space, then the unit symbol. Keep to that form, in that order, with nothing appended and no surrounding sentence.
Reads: 20.0 mm
